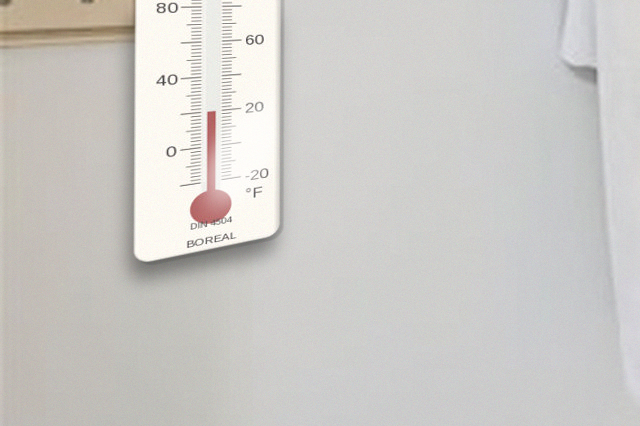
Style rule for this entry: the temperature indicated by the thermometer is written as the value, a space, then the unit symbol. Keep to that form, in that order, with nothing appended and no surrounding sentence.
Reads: 20 °F
